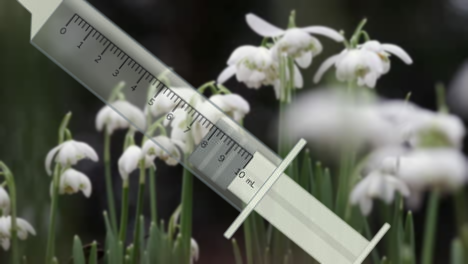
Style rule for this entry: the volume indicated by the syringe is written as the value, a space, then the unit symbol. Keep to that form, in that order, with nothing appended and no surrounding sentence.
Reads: 7.8 mL
